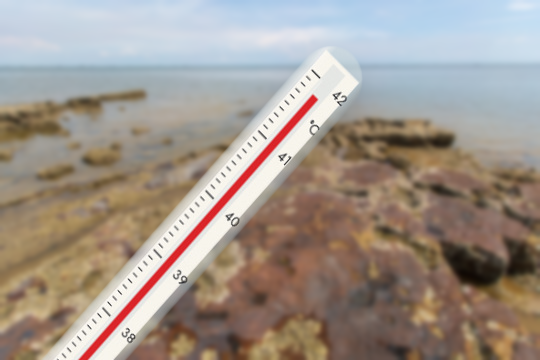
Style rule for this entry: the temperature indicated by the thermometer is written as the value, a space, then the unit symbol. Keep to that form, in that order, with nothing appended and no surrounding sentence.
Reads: 41.8 °C
